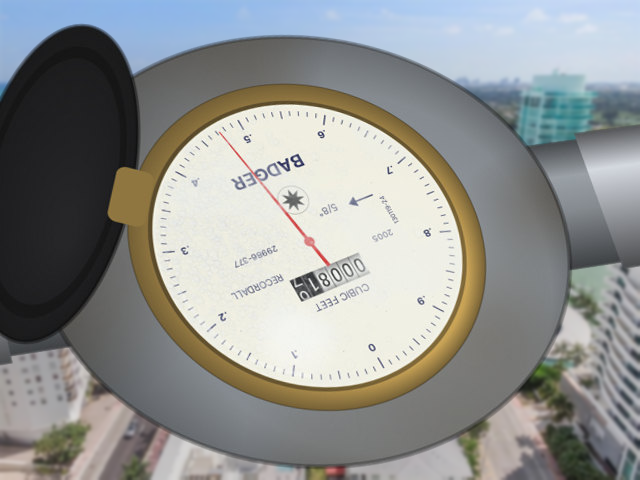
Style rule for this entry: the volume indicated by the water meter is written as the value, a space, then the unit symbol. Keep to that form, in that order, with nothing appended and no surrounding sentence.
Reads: 816.47 ft³
